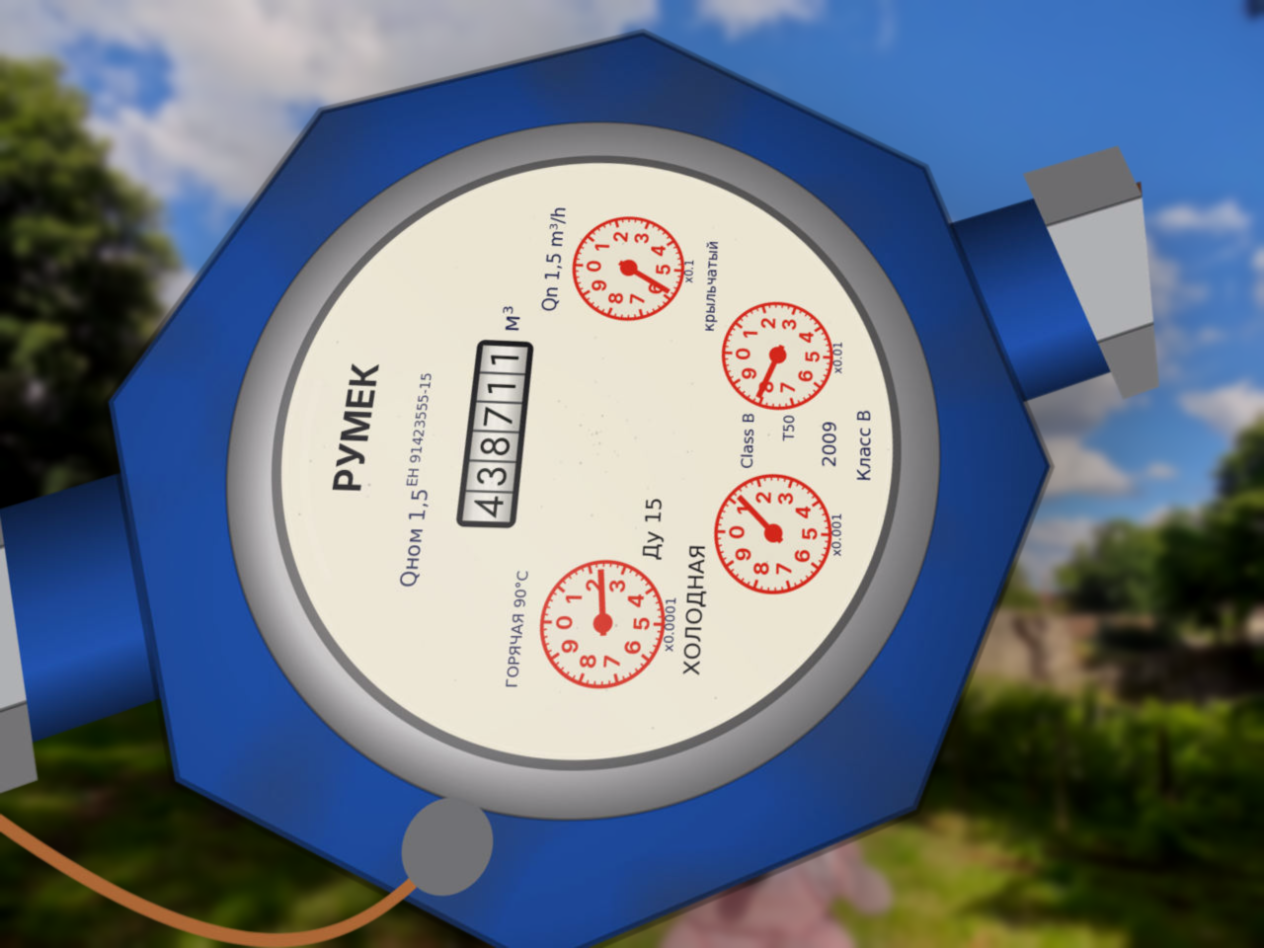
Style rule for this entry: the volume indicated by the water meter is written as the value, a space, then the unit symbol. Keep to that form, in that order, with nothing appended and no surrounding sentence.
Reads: 438711.5812 m³
